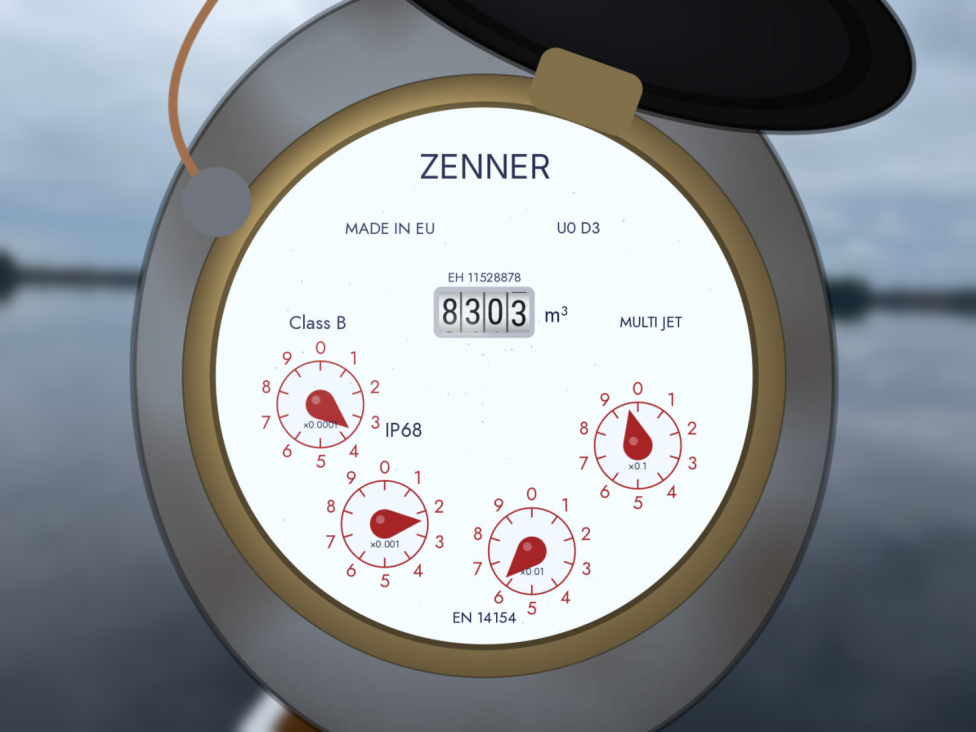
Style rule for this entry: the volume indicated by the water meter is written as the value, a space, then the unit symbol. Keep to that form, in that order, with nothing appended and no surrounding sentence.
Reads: 8302.9623 m³
